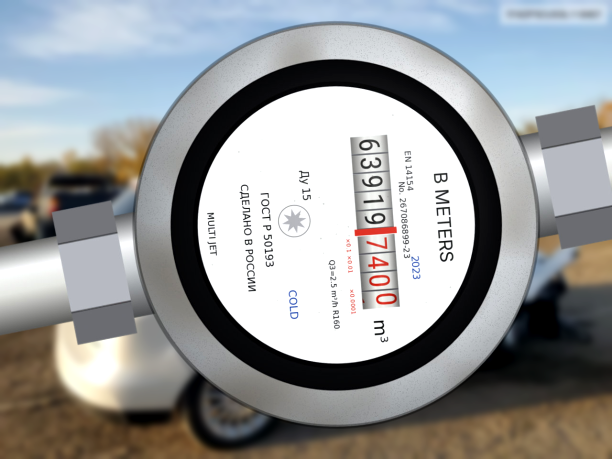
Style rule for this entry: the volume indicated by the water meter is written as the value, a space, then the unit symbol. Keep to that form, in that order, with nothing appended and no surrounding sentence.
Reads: 63919.7400 m³
